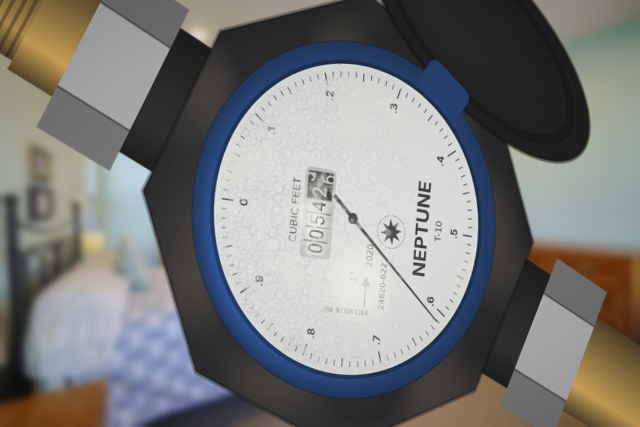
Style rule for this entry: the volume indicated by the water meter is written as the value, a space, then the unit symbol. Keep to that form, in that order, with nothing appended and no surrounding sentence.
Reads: 5425.61 ft³
